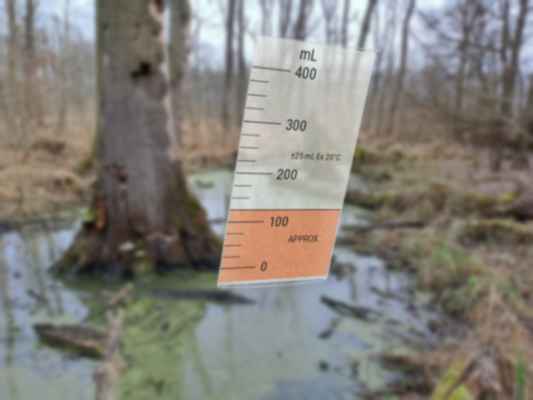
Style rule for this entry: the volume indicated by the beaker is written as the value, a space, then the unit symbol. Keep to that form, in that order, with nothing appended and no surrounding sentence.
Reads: 125 mL
